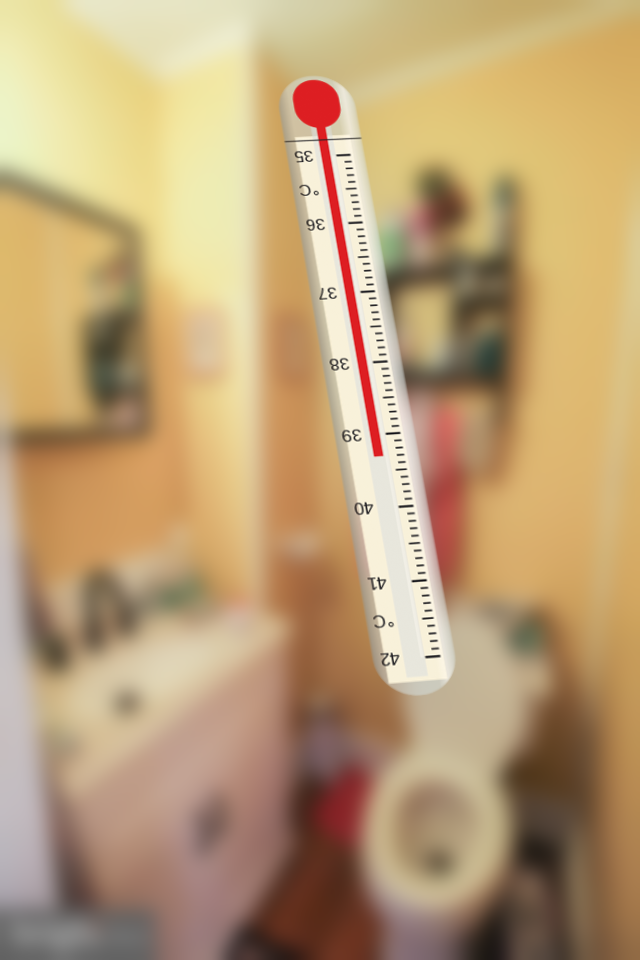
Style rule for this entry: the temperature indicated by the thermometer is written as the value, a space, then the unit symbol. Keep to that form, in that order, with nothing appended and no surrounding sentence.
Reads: 39.3 °C
